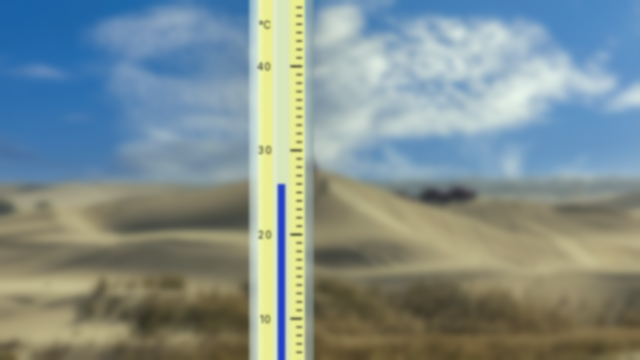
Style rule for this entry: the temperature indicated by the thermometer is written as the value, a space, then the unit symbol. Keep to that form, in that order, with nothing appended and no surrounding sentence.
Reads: 26 °C
